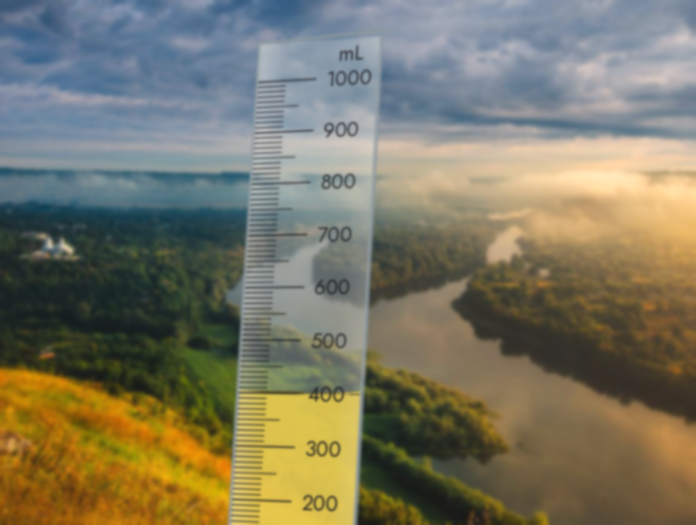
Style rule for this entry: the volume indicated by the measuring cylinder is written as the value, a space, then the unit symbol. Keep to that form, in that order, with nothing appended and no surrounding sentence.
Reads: 400 mL
